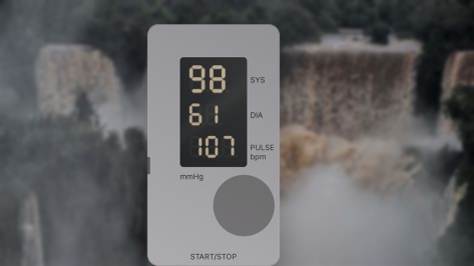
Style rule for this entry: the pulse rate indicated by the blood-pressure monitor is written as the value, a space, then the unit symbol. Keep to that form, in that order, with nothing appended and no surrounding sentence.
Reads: 107 bpm
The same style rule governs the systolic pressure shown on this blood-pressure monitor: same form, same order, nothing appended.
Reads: 98 mmHg
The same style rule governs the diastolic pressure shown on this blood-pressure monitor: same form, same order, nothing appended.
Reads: 61 mmHg
